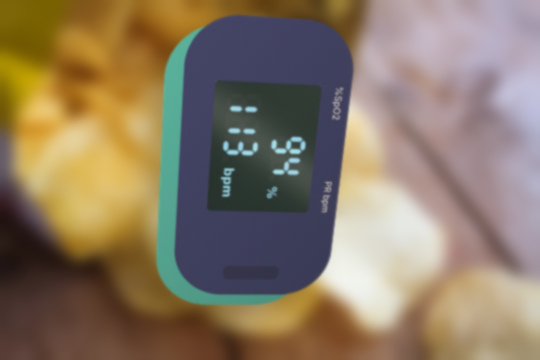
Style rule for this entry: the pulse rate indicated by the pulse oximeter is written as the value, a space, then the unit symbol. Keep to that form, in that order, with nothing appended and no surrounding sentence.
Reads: 113 bpm
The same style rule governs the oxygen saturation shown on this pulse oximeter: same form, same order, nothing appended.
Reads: 94 %
